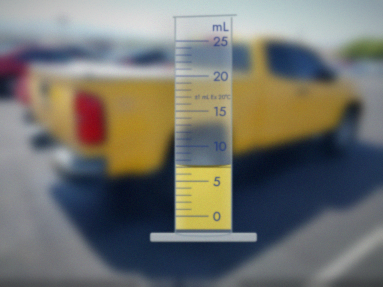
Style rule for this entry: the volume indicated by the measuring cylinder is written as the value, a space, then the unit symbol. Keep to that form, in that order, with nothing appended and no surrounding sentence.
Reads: 7 mL
